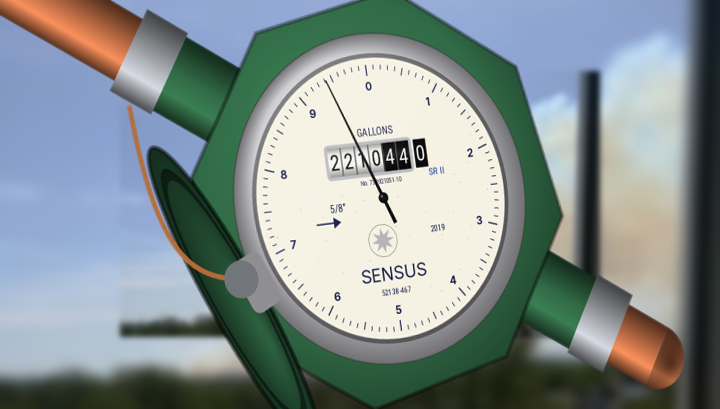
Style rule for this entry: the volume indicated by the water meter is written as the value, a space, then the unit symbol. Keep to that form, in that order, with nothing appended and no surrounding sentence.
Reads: 2210439.4 gal
